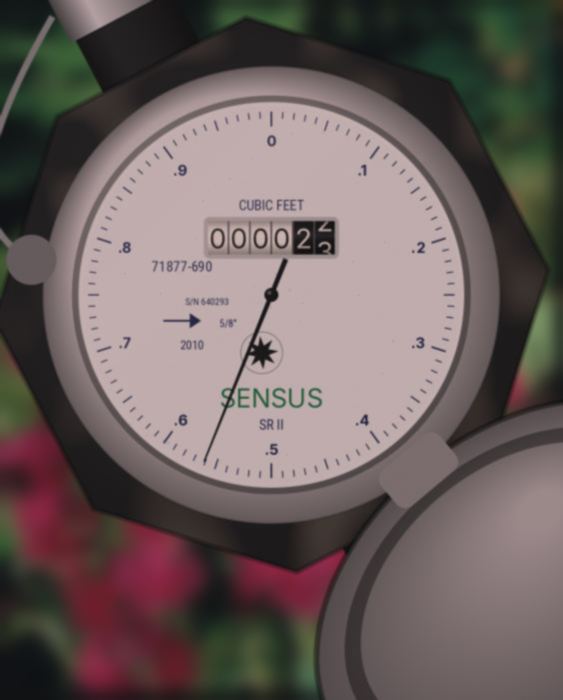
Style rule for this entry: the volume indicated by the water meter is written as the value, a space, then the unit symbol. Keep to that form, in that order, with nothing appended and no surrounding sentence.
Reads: 22.56 ft³
